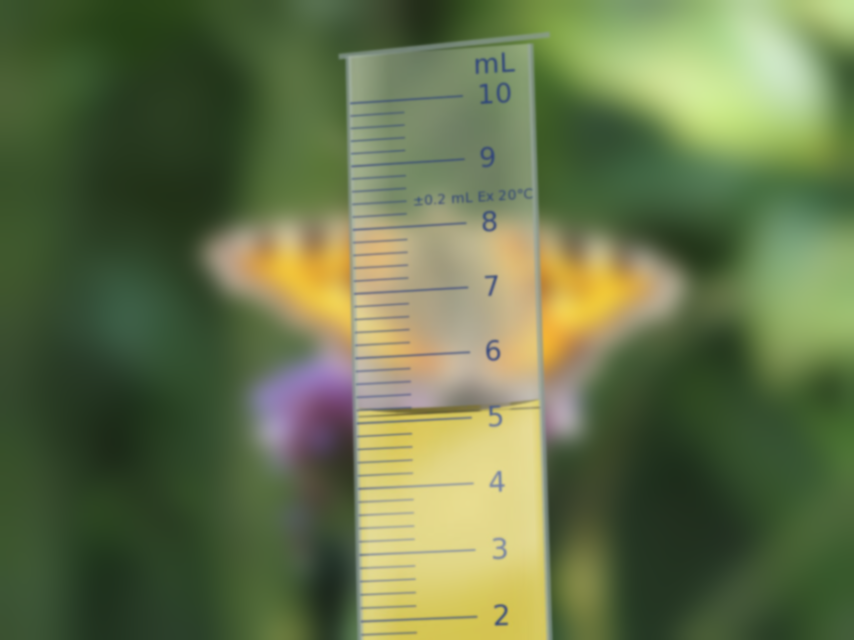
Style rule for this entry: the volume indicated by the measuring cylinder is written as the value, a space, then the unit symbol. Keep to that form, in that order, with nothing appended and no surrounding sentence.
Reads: 5.1 mL
